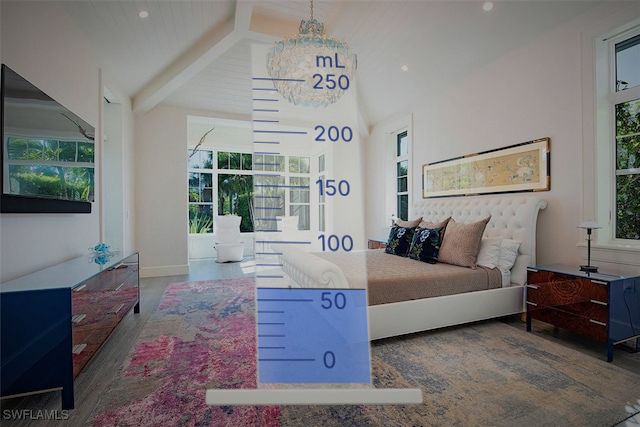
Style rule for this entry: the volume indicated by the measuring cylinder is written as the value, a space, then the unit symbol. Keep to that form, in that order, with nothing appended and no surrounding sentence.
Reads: 60 mL
